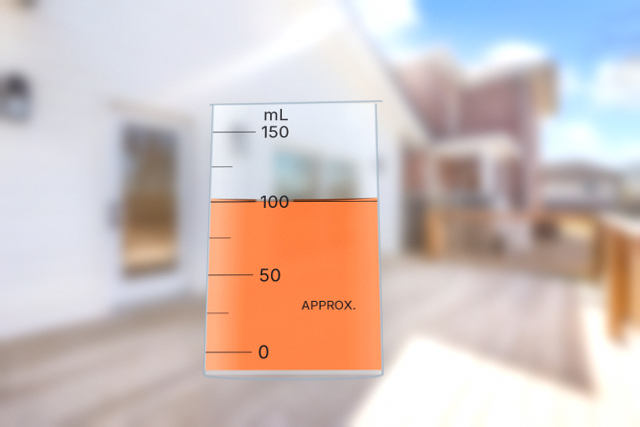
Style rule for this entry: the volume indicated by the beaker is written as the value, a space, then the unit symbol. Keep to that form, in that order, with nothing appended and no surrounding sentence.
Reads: 100 mL
